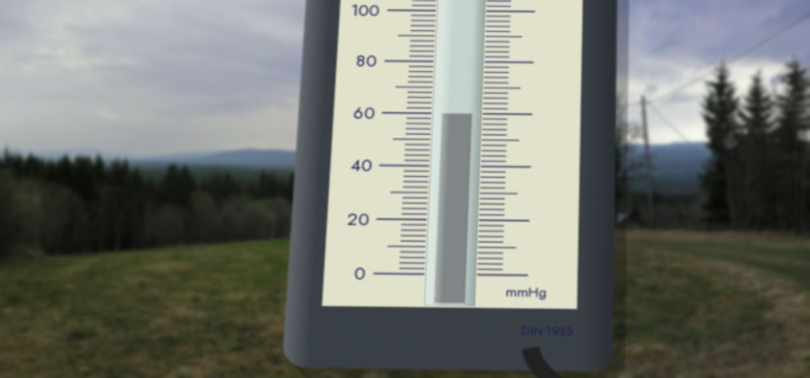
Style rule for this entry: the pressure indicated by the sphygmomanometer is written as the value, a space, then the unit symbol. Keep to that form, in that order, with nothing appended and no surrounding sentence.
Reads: 60 mmHg
